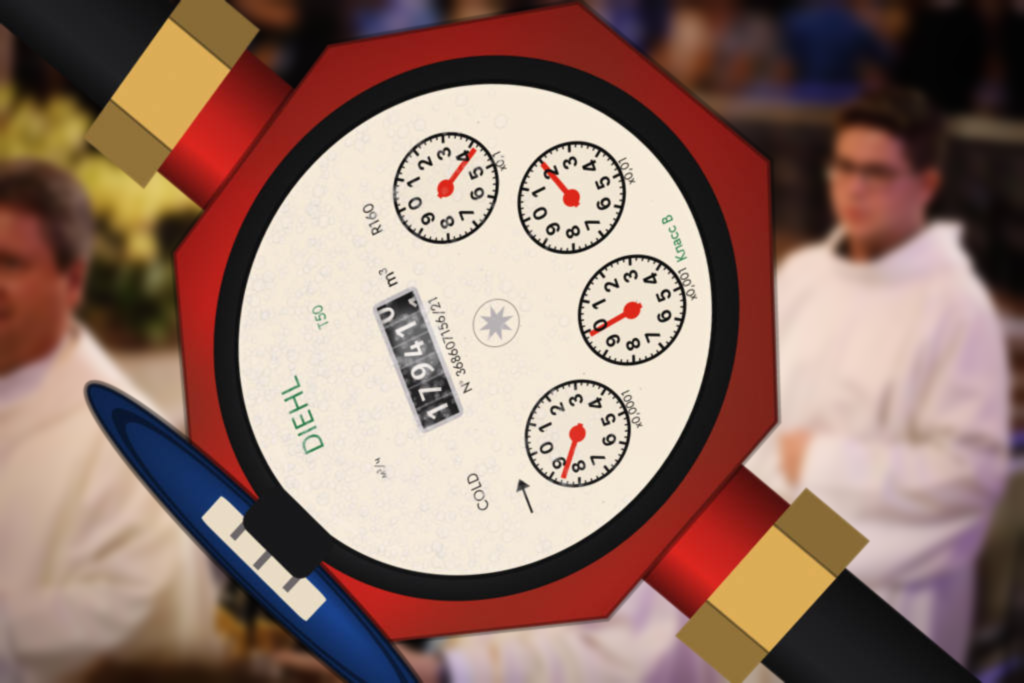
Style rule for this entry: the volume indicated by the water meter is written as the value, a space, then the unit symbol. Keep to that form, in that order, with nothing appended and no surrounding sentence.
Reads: 179410.4198 m³
